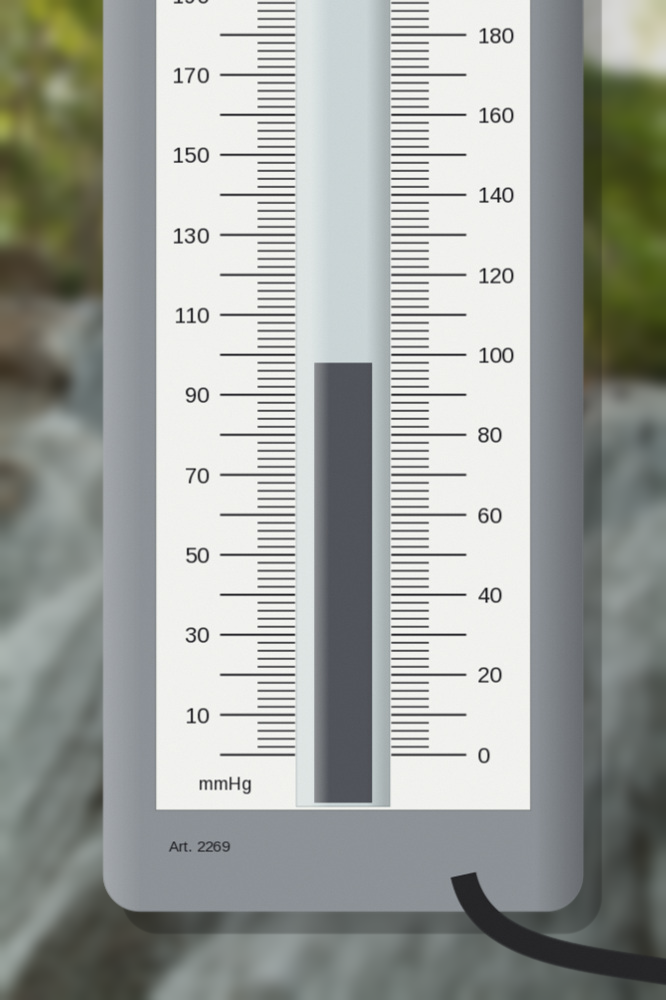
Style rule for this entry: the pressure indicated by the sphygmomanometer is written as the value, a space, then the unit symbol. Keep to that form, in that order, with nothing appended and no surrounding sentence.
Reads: 98 mmHg
